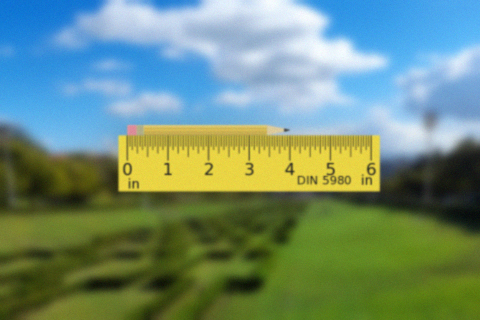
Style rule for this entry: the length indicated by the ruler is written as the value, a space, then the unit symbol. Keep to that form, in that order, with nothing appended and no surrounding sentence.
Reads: 4 in
